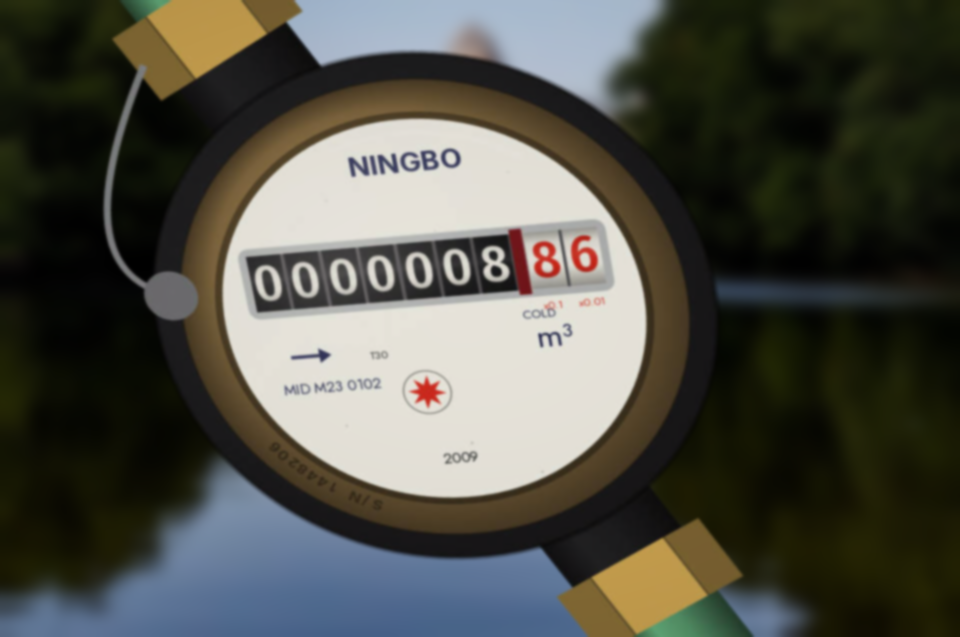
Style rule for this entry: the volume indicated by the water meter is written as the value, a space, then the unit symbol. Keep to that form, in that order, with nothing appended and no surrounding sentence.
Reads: 8.86 m³
